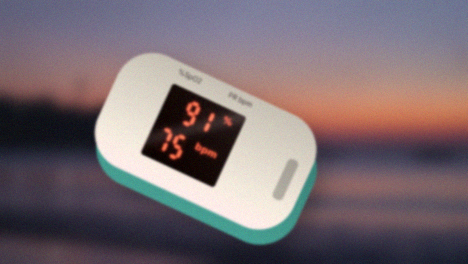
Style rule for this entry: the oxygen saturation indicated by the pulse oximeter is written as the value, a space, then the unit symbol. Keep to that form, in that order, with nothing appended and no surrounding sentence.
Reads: 91 %
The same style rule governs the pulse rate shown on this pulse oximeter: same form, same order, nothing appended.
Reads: 75 bpm
